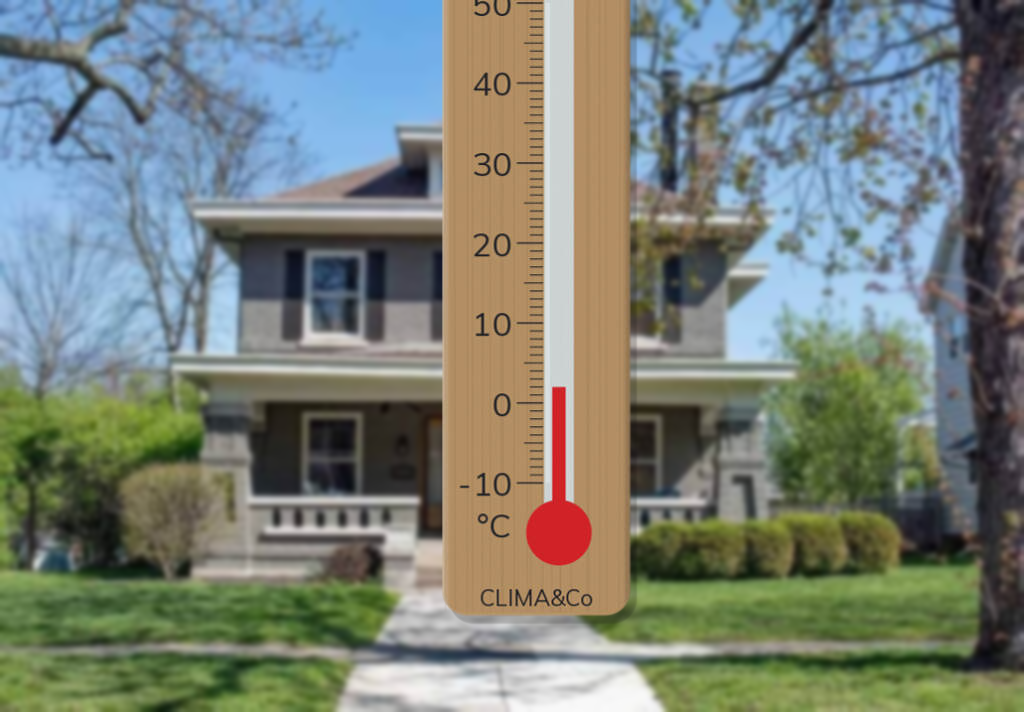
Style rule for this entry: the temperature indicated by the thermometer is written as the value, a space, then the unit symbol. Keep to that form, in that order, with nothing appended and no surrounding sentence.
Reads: 2 °C
